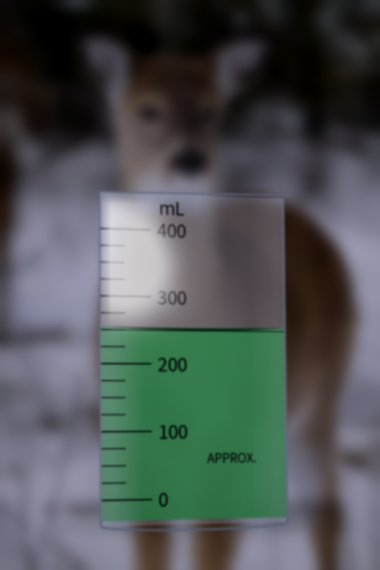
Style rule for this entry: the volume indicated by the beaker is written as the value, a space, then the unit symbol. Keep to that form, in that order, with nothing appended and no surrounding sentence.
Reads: 250 mL
